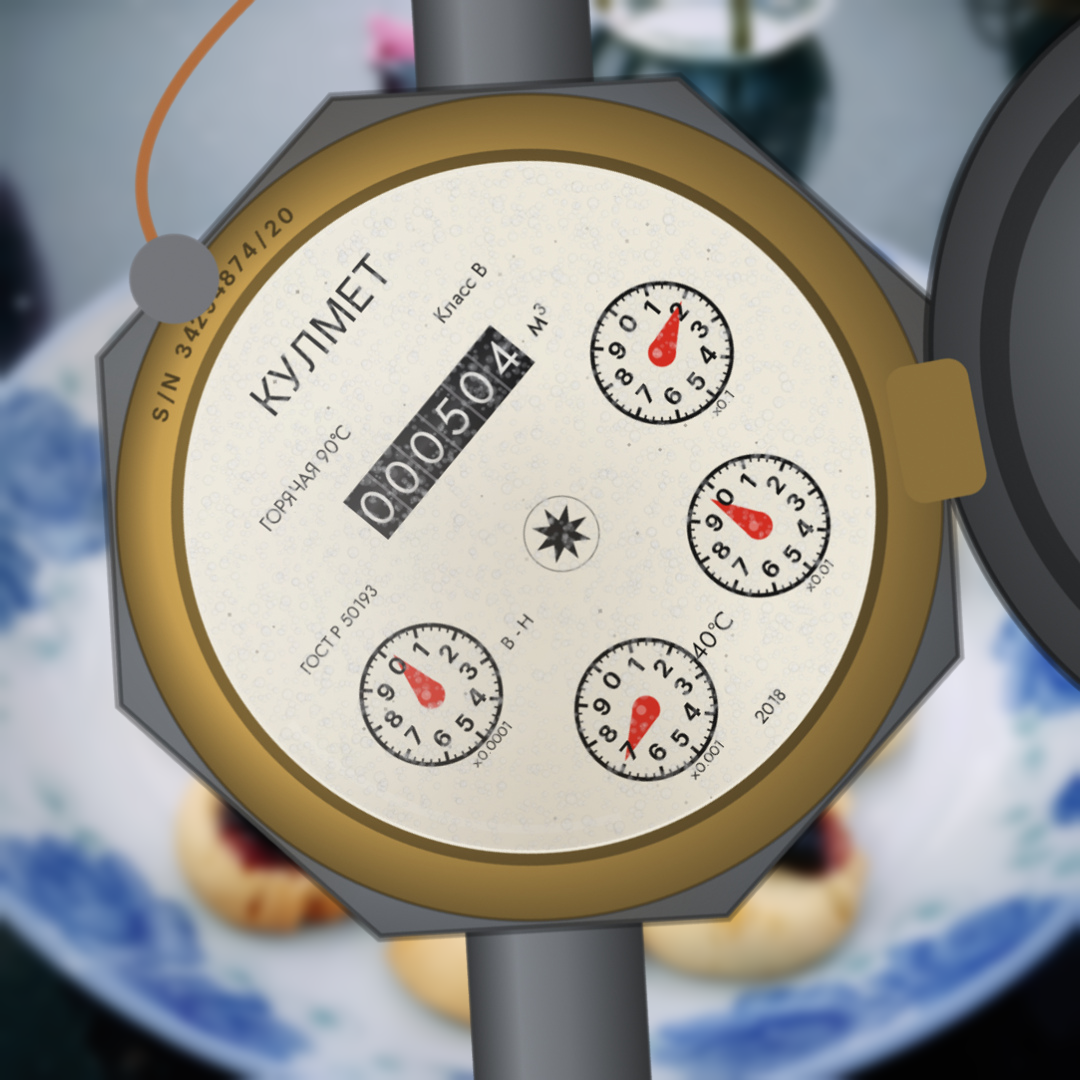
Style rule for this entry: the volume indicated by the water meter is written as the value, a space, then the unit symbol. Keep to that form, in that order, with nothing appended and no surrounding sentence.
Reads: 504.1970 m³
